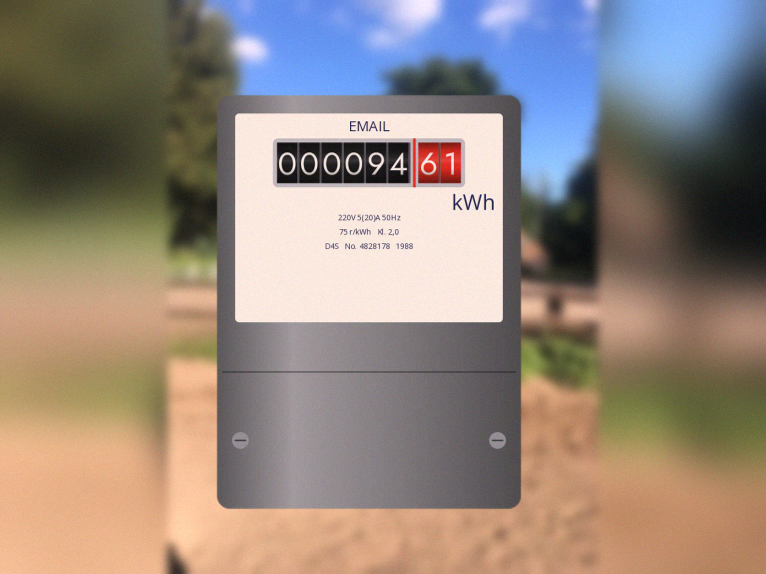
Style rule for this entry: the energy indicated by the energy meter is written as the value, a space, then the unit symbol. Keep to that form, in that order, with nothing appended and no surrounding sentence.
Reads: 94.61 kWh
